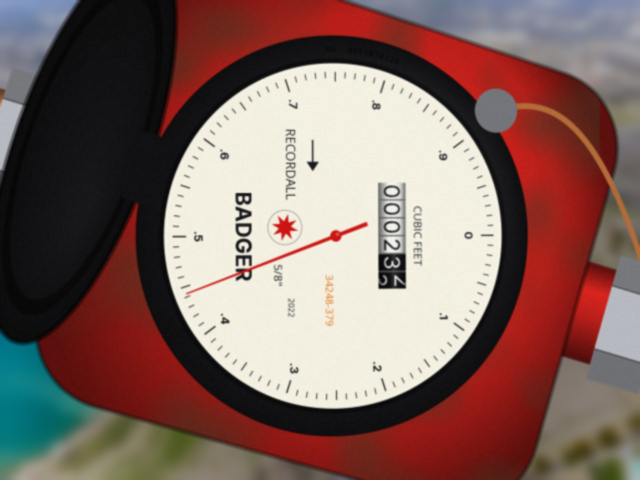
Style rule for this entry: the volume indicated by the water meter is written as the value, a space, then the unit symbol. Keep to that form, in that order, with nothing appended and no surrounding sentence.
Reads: 232.44 ft³
